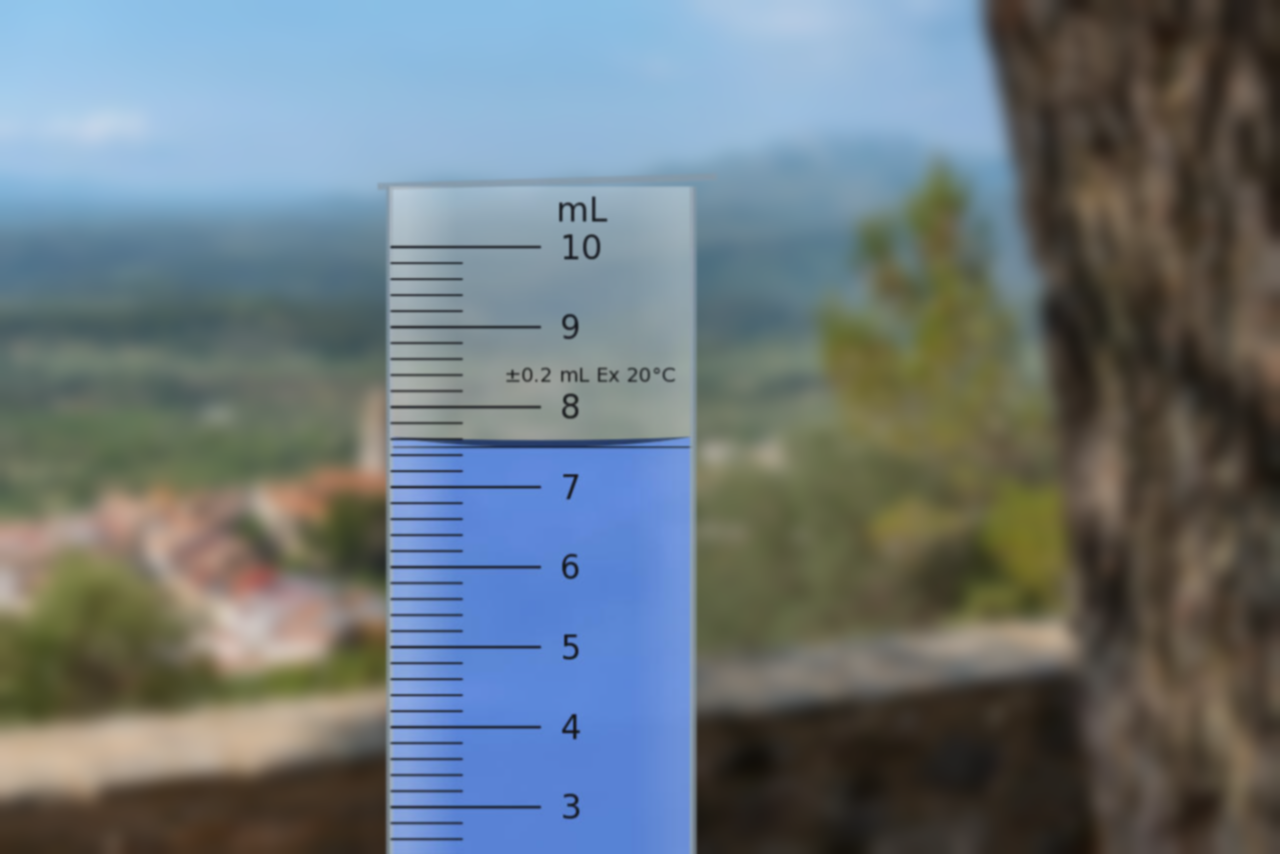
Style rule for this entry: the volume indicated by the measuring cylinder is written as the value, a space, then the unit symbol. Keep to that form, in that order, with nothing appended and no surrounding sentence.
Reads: 7.5 mL
